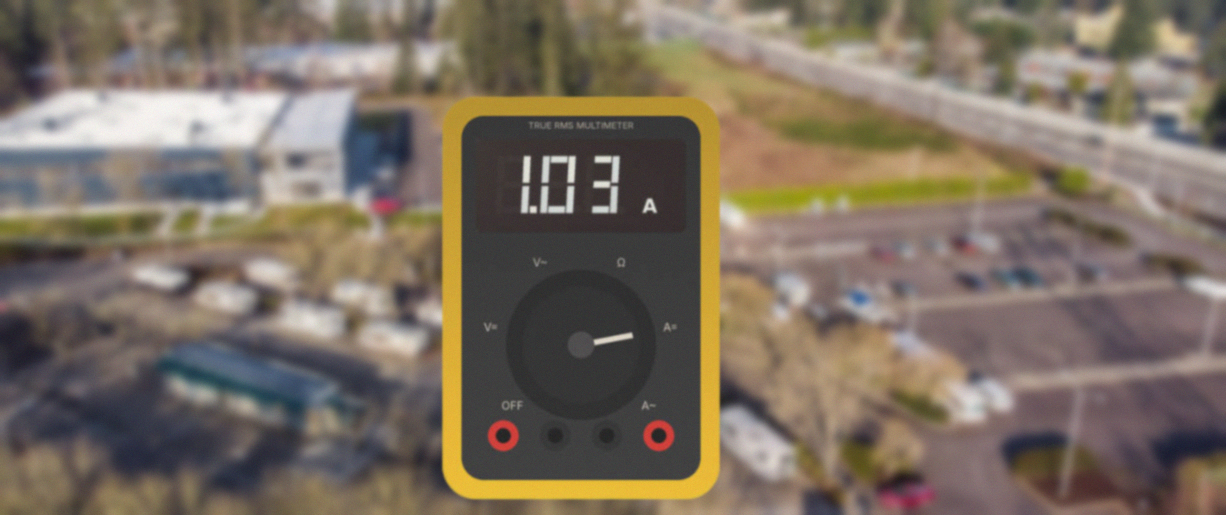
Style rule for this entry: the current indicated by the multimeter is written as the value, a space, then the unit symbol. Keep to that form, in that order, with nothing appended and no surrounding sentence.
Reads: 1.03 A
